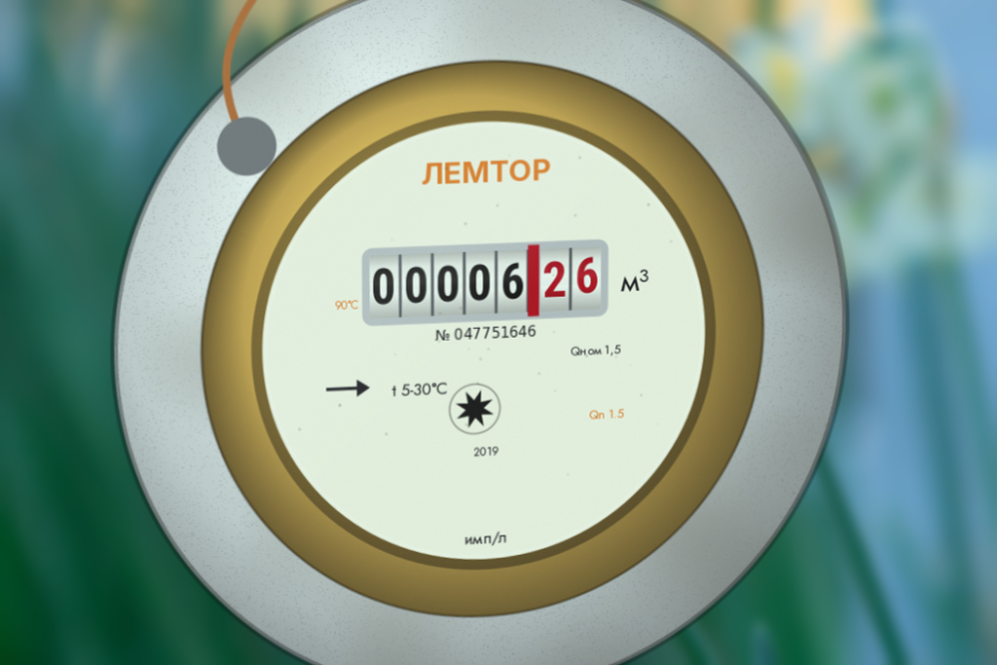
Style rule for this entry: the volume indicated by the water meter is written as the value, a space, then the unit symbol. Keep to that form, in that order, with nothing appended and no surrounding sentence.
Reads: 6.26 m³
